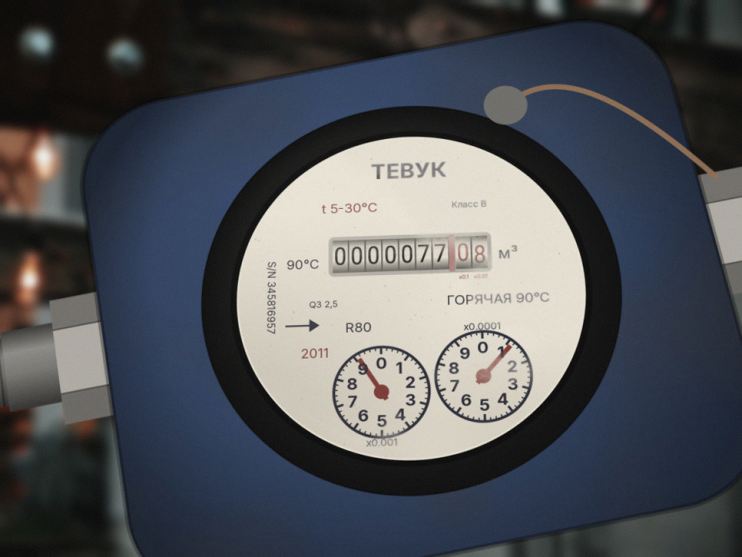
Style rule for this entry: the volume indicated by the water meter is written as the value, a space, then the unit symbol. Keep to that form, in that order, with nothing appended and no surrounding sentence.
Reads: 77.0791 m³
